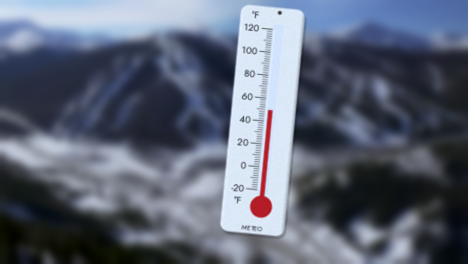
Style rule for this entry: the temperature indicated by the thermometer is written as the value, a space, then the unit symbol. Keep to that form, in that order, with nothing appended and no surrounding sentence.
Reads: 50 °F
